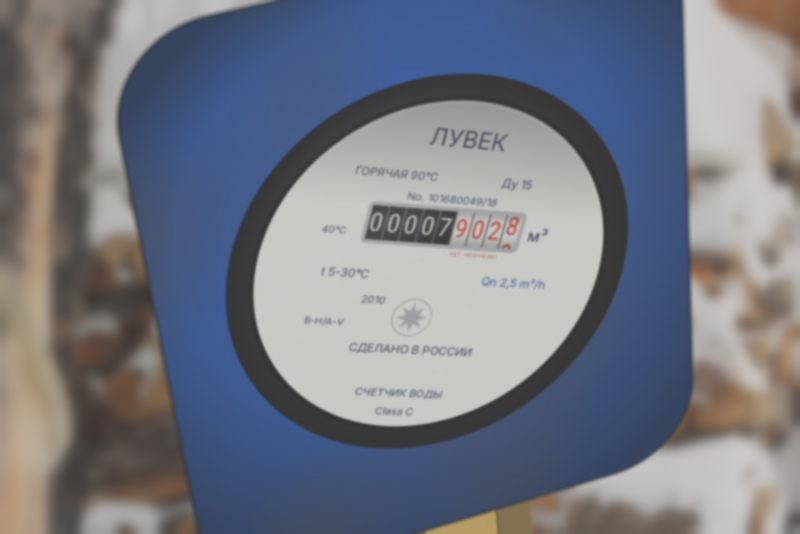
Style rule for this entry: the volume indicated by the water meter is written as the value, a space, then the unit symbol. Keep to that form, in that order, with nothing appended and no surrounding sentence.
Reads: 7.9028 m³
